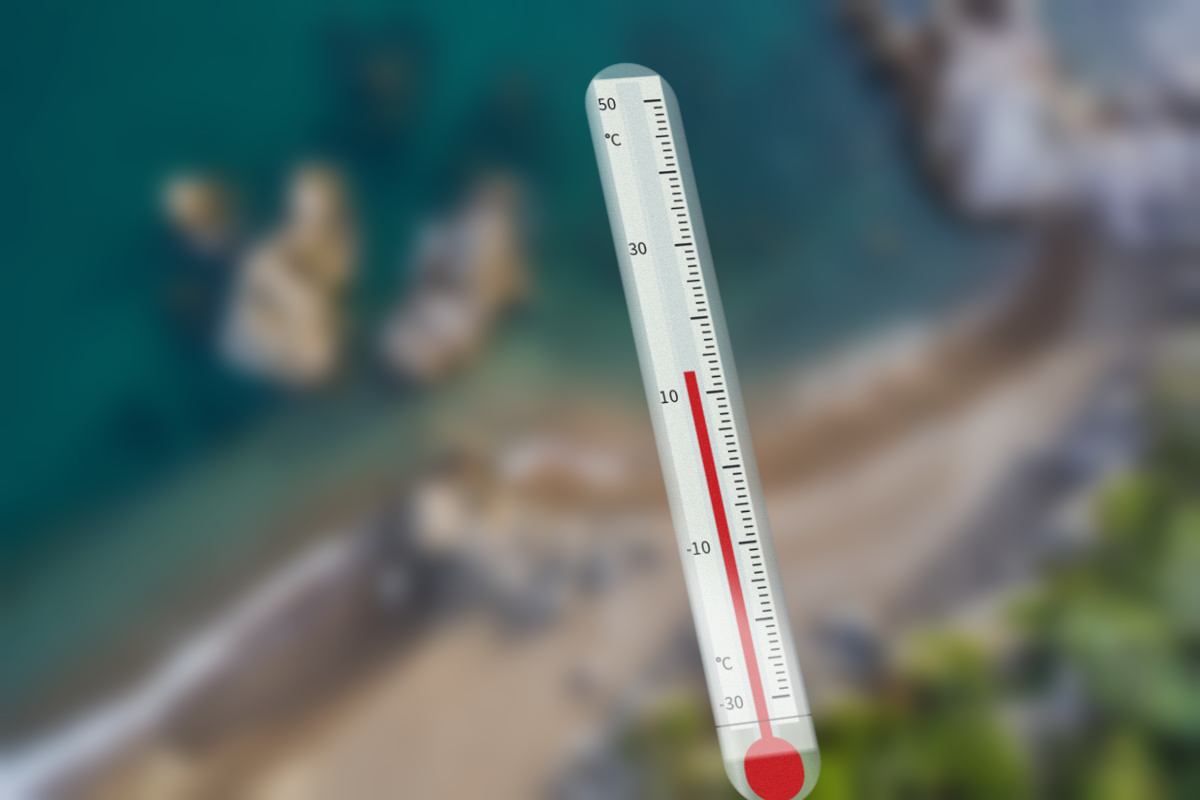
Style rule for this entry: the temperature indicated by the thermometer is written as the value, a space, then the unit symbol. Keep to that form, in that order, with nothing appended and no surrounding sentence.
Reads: 13 °C
